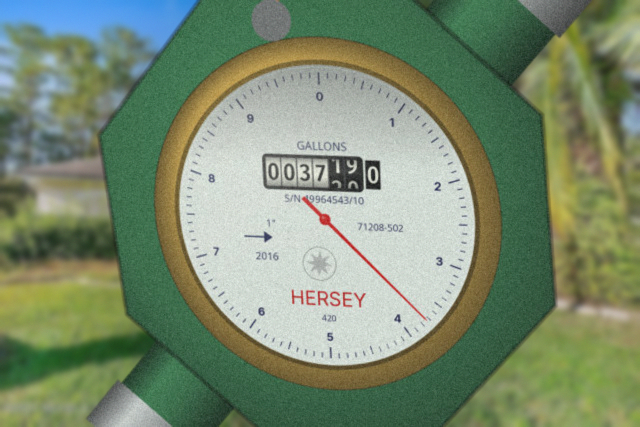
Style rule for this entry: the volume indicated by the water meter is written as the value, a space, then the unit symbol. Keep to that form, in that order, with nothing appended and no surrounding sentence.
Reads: 37193.7 gal
